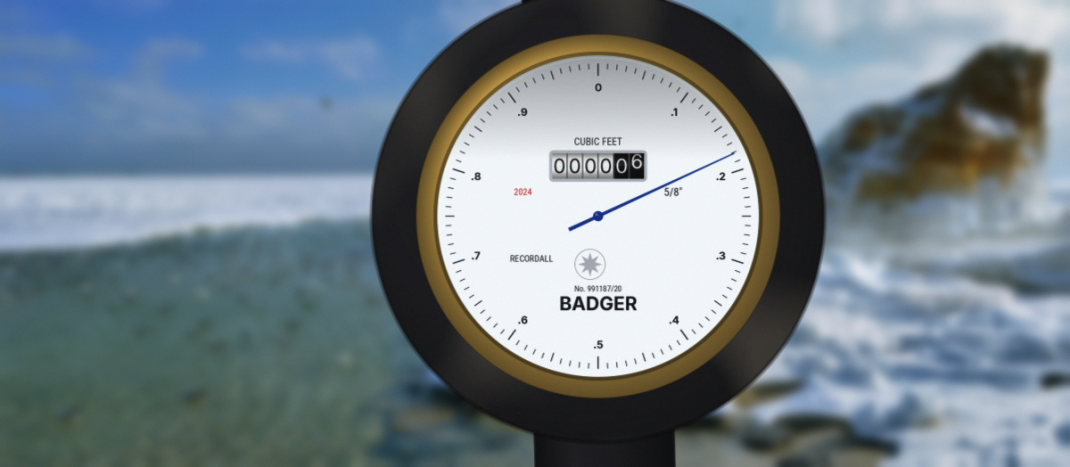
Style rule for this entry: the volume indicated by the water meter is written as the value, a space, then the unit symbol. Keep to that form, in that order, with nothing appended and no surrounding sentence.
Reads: 6.18 ft³
